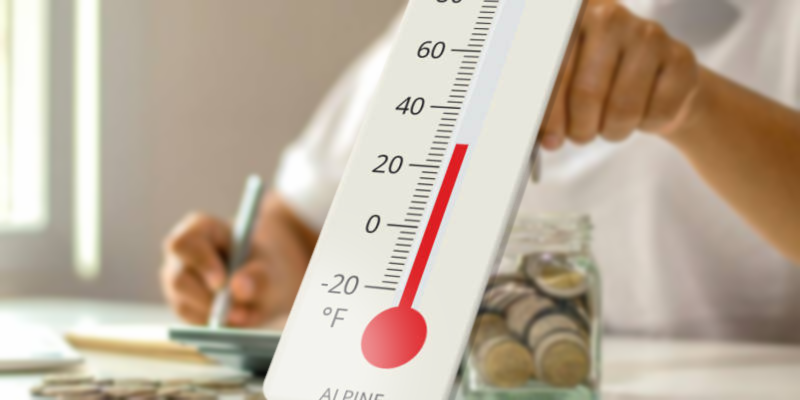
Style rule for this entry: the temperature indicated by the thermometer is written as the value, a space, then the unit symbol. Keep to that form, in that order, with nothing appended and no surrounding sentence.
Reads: 28 °F
